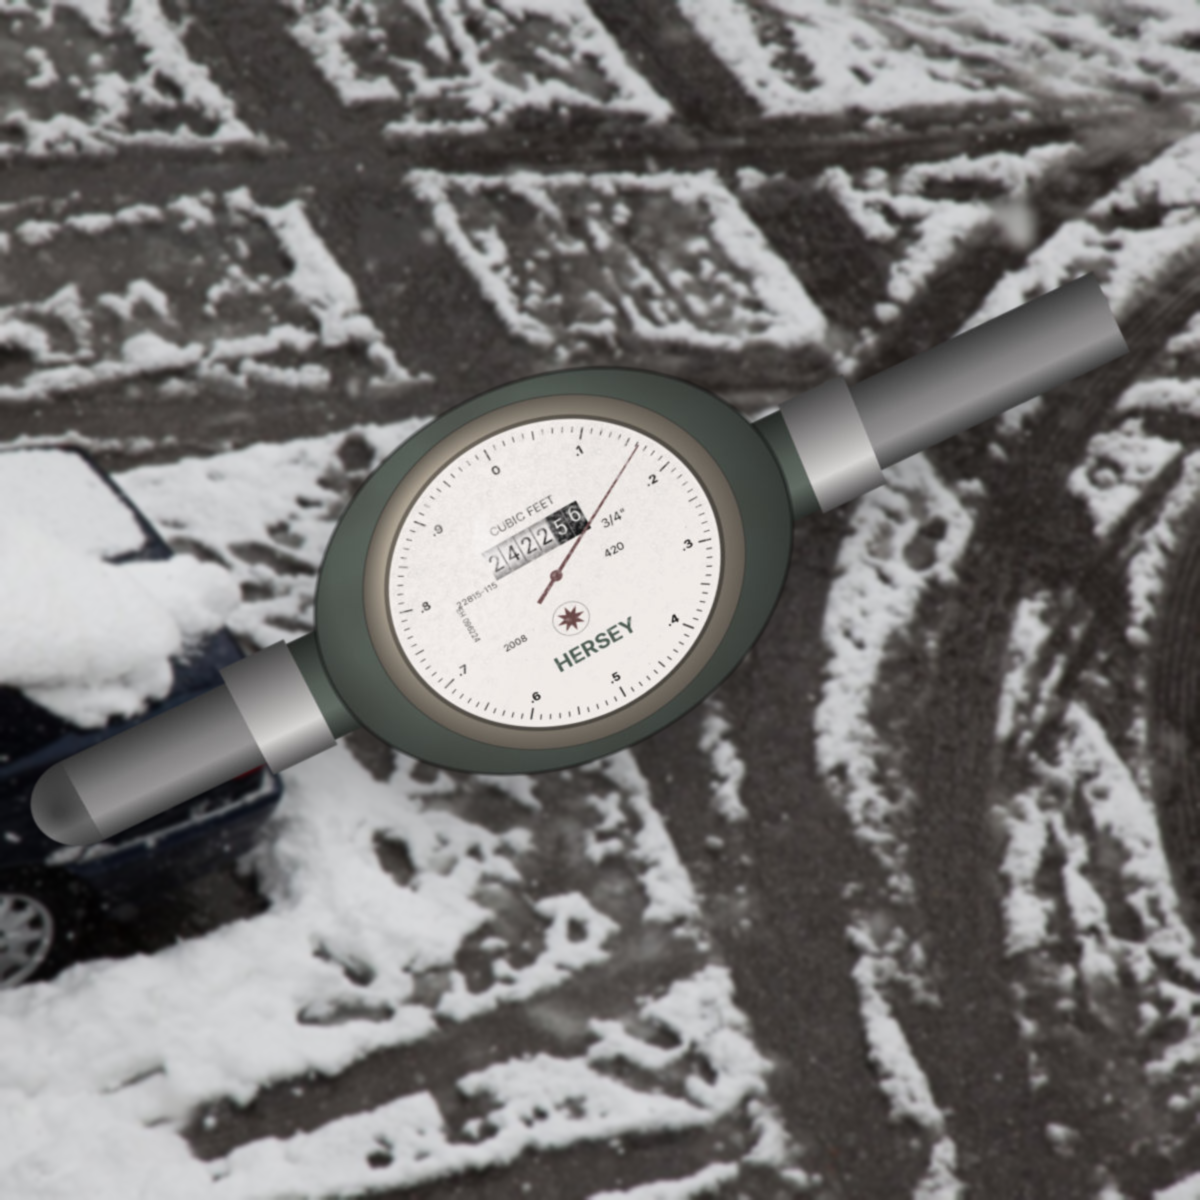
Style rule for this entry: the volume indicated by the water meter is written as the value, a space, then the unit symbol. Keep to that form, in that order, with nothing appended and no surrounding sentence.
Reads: 242256.16 ft³
